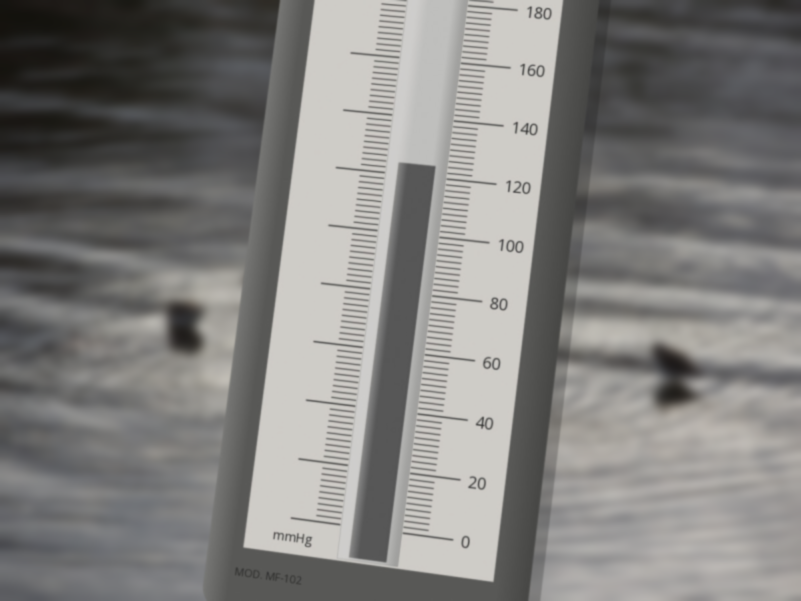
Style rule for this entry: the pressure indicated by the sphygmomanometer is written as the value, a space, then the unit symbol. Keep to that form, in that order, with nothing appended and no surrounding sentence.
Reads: 124 mmHg
